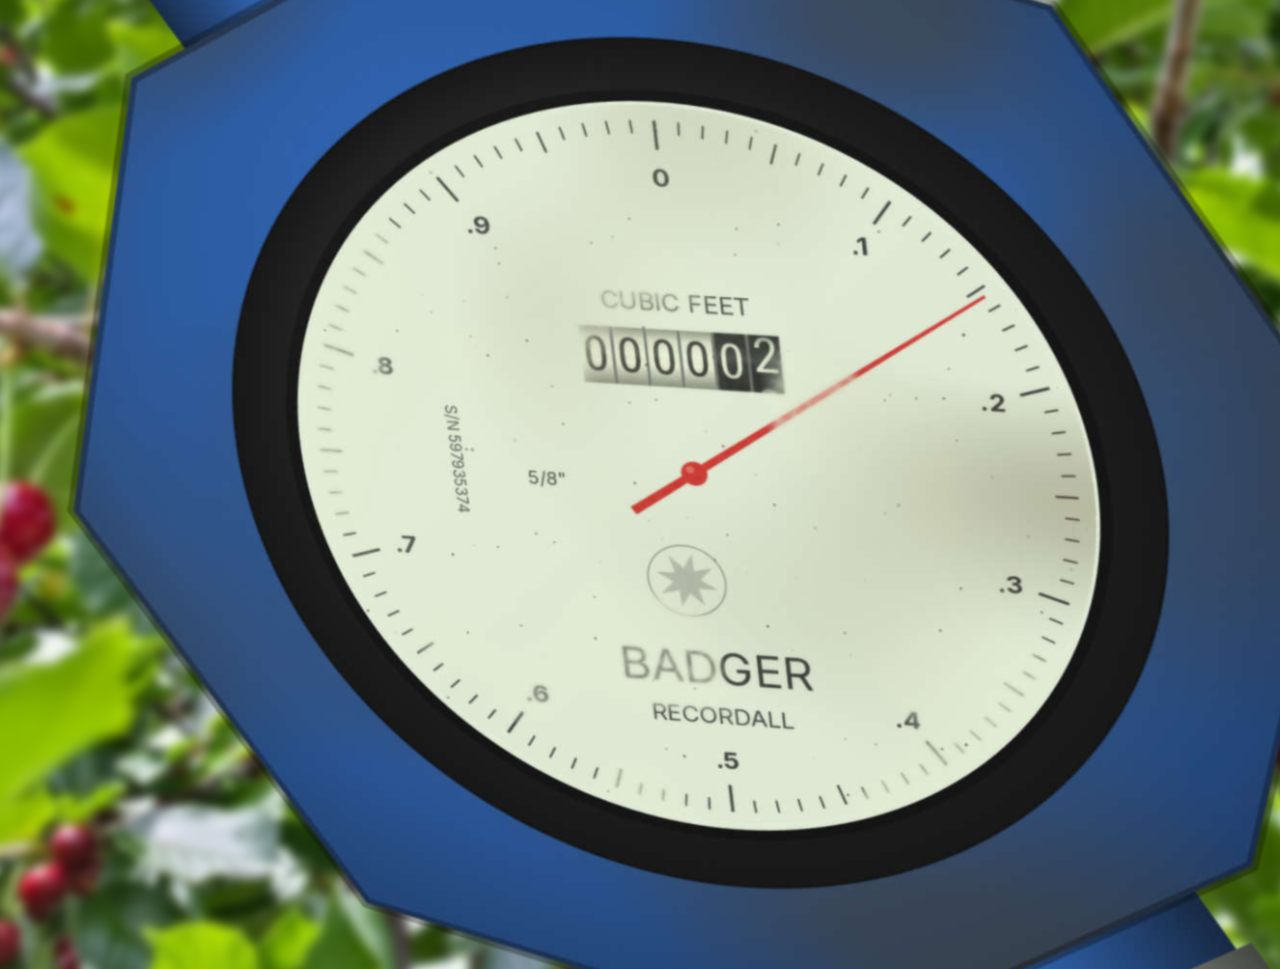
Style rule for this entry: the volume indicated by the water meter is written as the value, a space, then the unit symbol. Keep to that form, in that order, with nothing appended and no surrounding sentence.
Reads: 2.15 ft³
